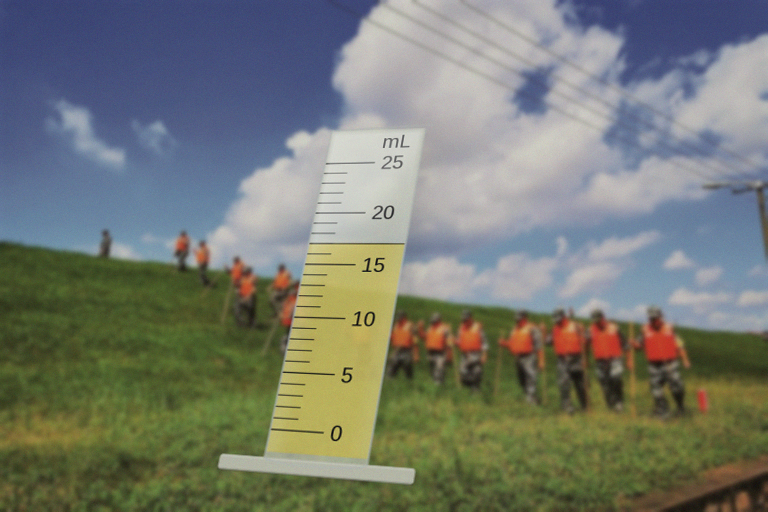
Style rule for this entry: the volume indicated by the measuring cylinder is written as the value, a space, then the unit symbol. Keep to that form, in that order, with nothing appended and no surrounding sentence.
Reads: 17 mL
